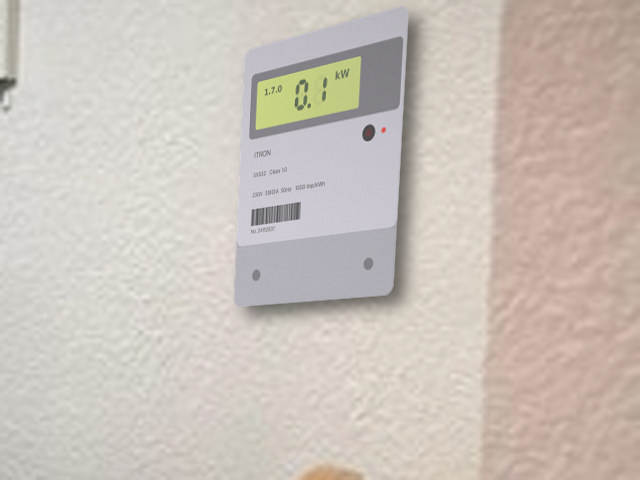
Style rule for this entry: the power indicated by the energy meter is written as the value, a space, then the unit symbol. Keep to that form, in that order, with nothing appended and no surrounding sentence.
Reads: 0.1 kW
